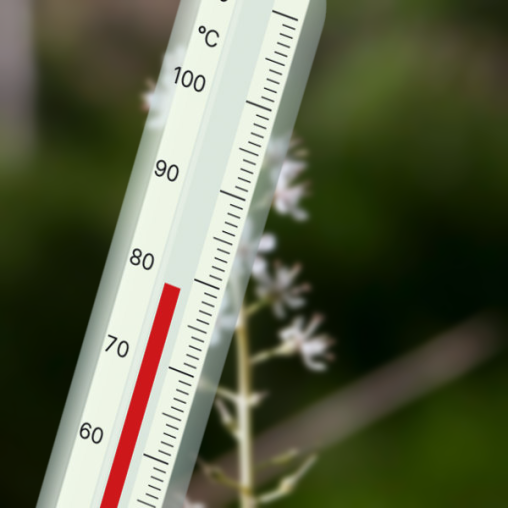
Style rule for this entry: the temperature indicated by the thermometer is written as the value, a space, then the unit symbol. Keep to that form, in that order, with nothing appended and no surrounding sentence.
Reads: 78.5 °C
